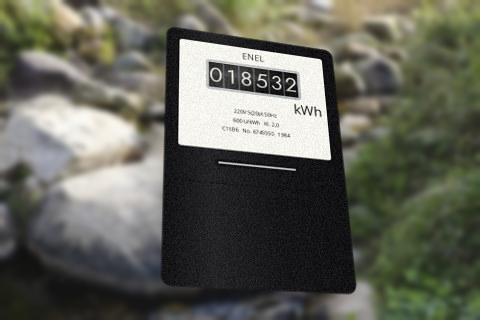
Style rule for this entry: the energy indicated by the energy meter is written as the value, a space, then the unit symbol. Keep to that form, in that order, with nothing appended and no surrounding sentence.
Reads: 18532 kWh
